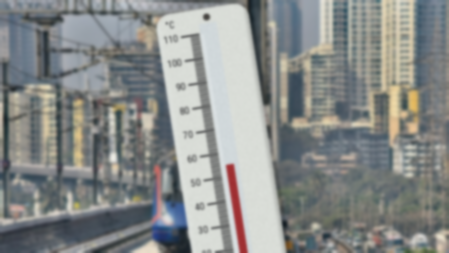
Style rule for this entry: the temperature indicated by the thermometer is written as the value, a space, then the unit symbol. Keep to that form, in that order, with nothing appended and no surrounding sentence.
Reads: 55 °C
